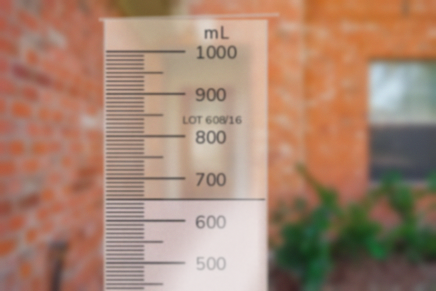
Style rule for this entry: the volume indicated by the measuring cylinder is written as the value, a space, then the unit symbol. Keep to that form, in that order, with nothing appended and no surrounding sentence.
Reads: 650 mL
